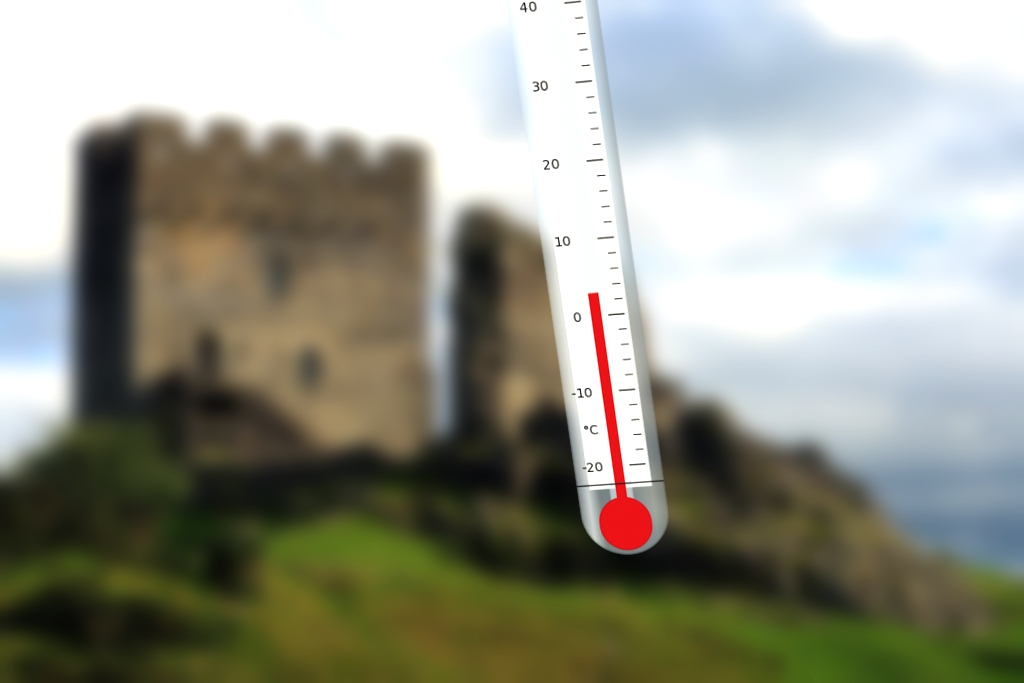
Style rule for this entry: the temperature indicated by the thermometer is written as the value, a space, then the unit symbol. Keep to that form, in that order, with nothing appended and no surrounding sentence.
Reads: 3 °C
